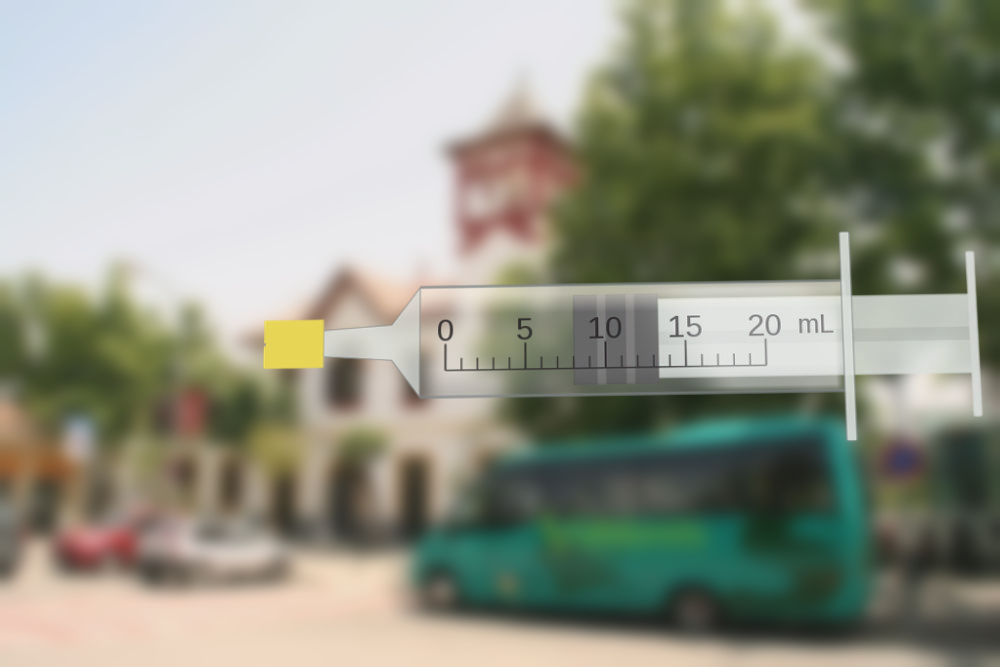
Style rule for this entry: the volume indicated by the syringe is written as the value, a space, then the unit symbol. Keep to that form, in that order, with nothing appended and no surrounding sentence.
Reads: 8 mL
